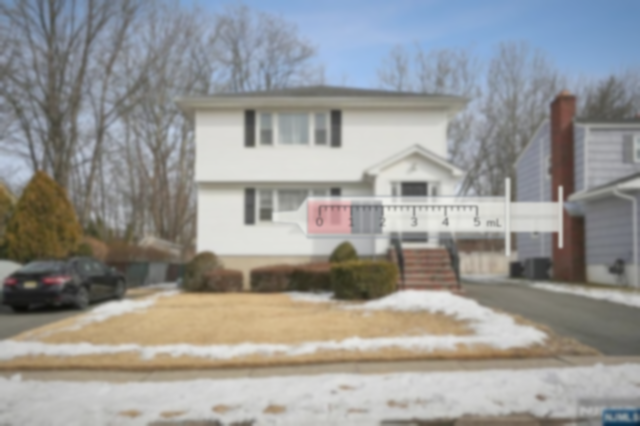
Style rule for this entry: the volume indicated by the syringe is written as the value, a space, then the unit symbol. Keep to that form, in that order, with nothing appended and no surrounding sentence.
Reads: 1 mL
